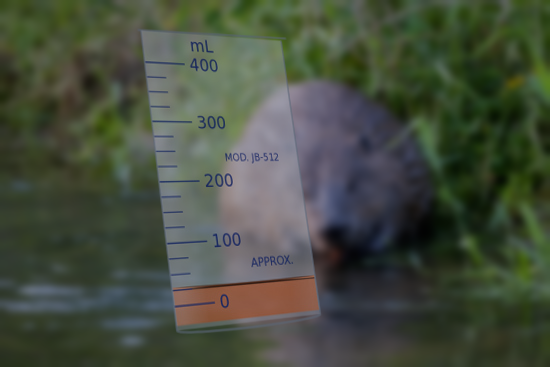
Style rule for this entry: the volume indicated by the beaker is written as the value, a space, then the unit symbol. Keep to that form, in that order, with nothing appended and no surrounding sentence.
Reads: 25 mL
